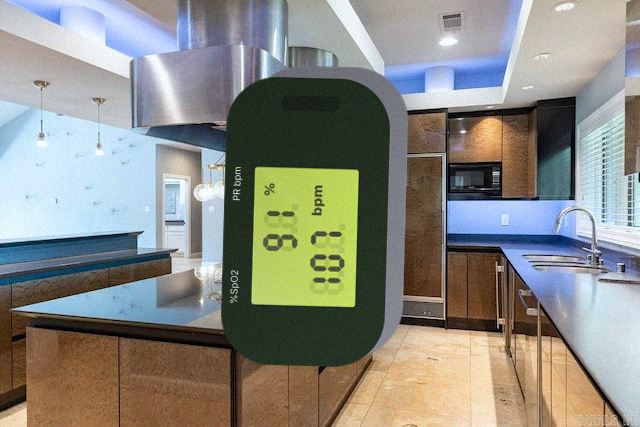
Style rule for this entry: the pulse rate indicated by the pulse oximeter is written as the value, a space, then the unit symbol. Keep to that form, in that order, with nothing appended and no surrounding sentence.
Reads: 107 bpm
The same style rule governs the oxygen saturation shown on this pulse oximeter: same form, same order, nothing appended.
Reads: 91 %
